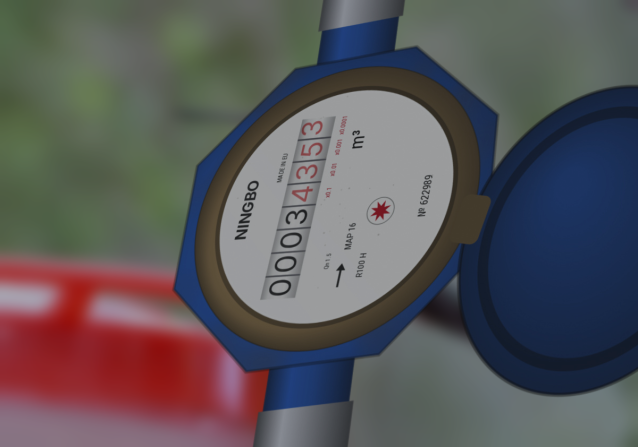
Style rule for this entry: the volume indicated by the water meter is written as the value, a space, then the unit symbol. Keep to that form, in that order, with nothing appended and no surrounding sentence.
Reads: 3.4353 m³
